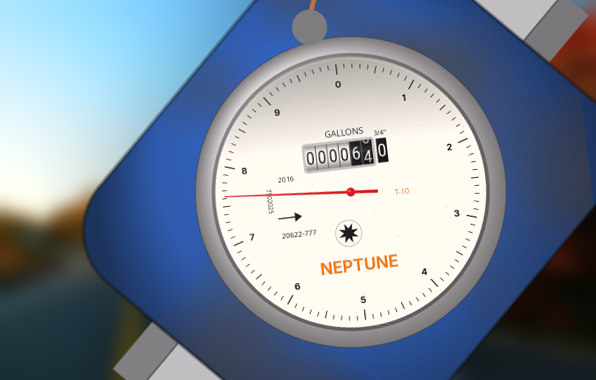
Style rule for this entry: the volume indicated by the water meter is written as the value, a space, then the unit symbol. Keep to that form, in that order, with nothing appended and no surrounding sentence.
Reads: 637.6 gal
